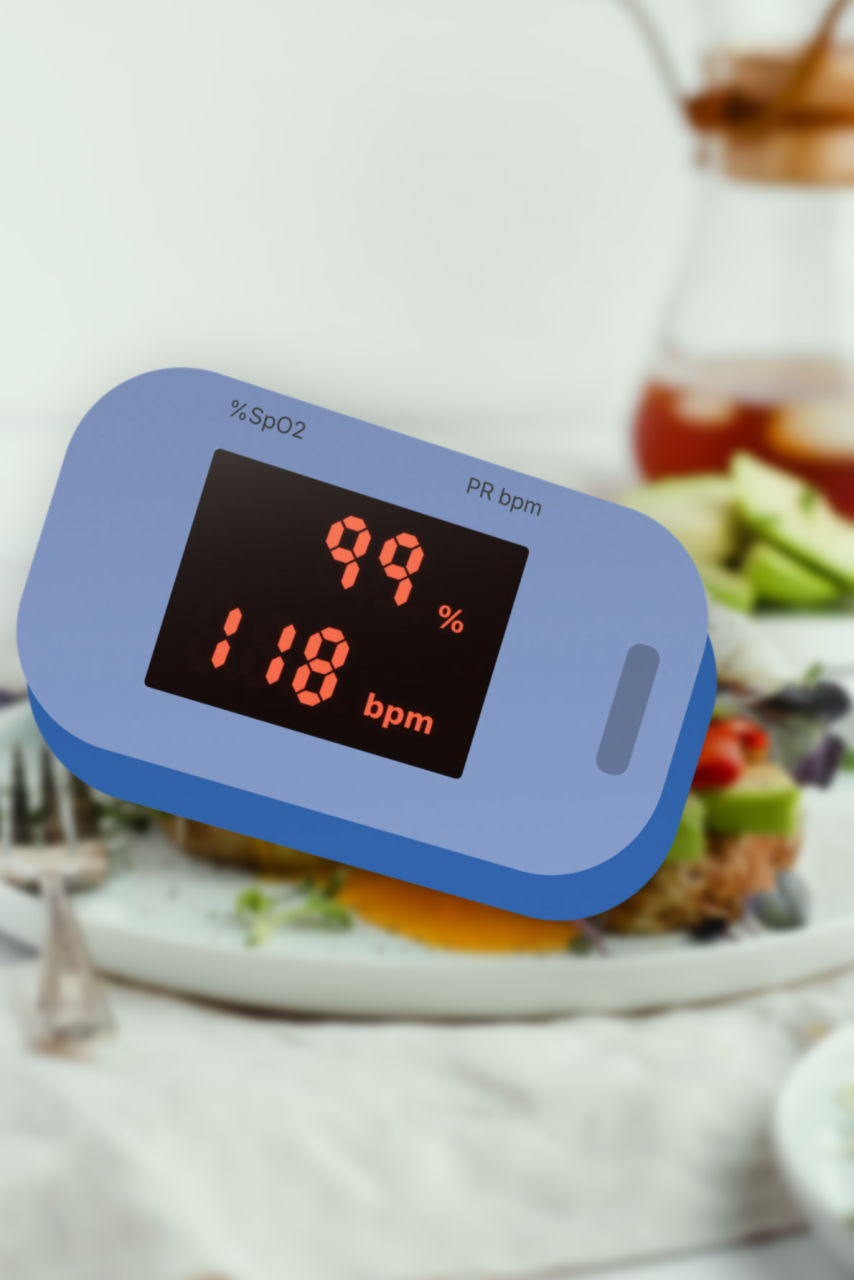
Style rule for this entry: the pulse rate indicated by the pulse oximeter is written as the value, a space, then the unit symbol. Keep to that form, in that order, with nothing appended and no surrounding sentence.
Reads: 118 bpm
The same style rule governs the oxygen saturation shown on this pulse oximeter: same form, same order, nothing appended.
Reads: 99 %
